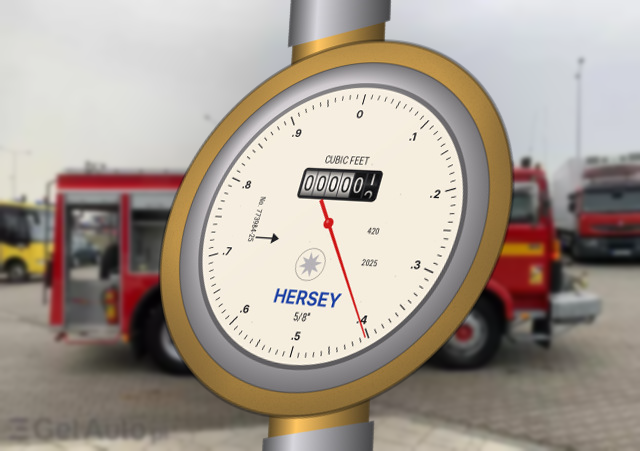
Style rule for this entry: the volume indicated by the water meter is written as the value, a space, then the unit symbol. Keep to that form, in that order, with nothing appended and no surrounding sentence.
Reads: 1.40 ft³
